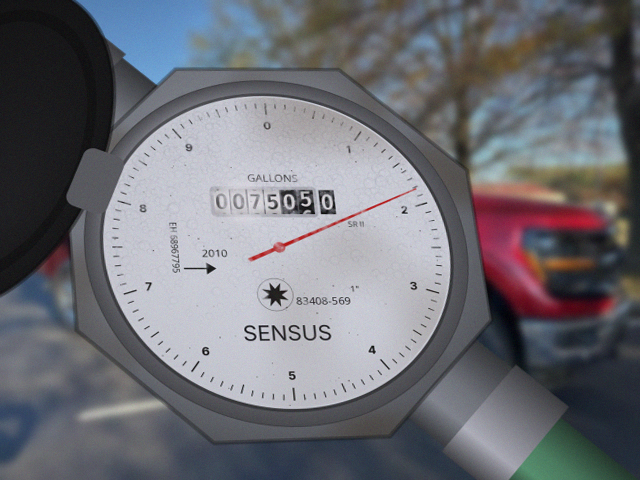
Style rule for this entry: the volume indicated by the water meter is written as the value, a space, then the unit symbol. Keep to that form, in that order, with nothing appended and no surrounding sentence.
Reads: 75051.8 gal
